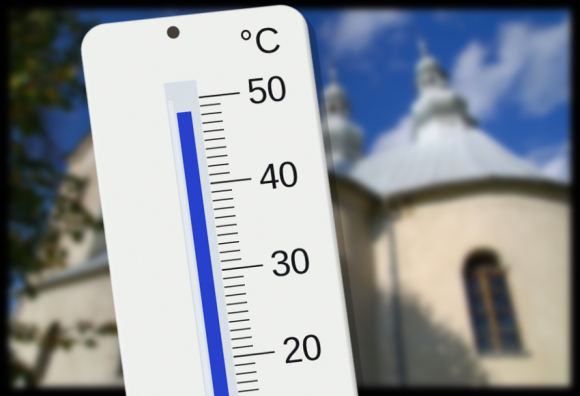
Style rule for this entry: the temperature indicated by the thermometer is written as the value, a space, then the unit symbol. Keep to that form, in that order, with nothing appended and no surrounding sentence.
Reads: 48.5 °C
